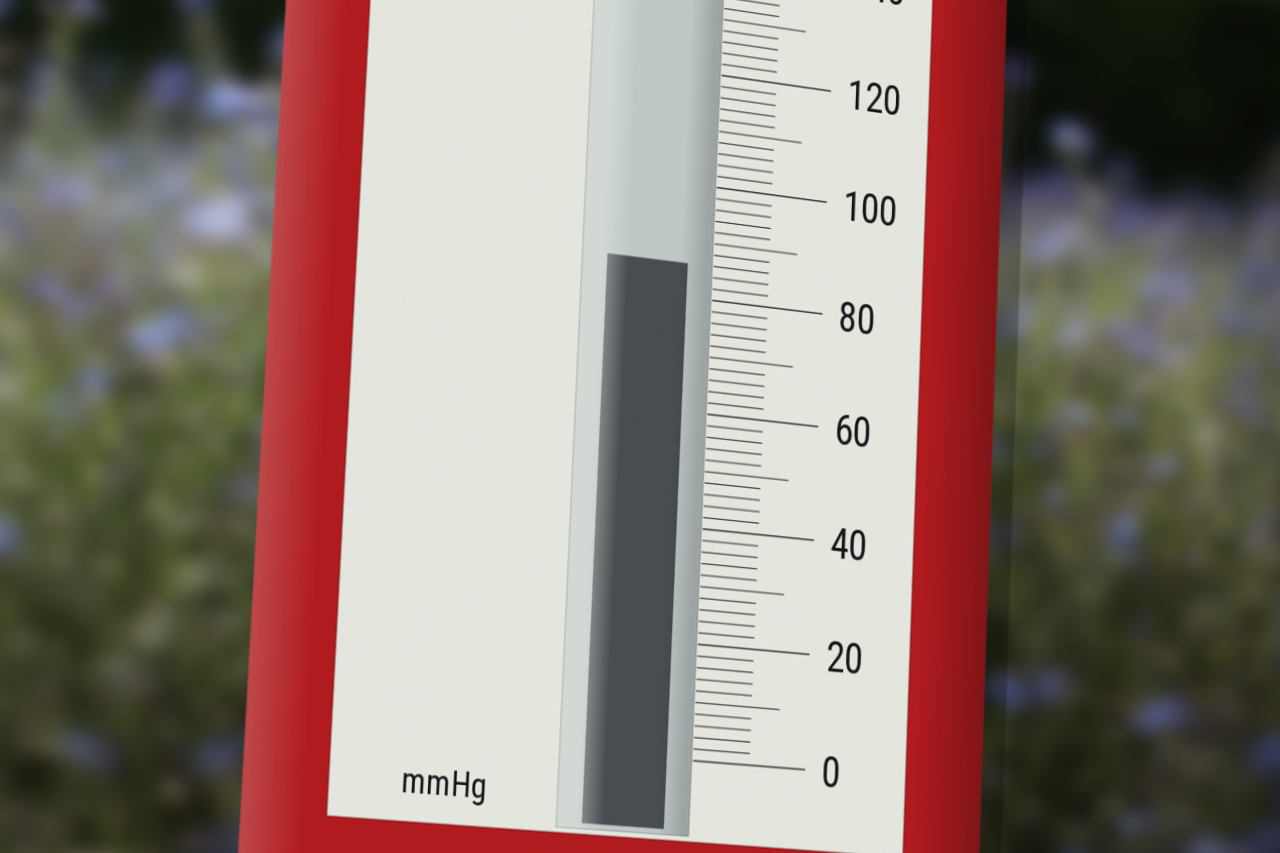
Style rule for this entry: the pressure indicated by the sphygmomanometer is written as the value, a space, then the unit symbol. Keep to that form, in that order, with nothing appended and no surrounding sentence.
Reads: 86 mmHg
